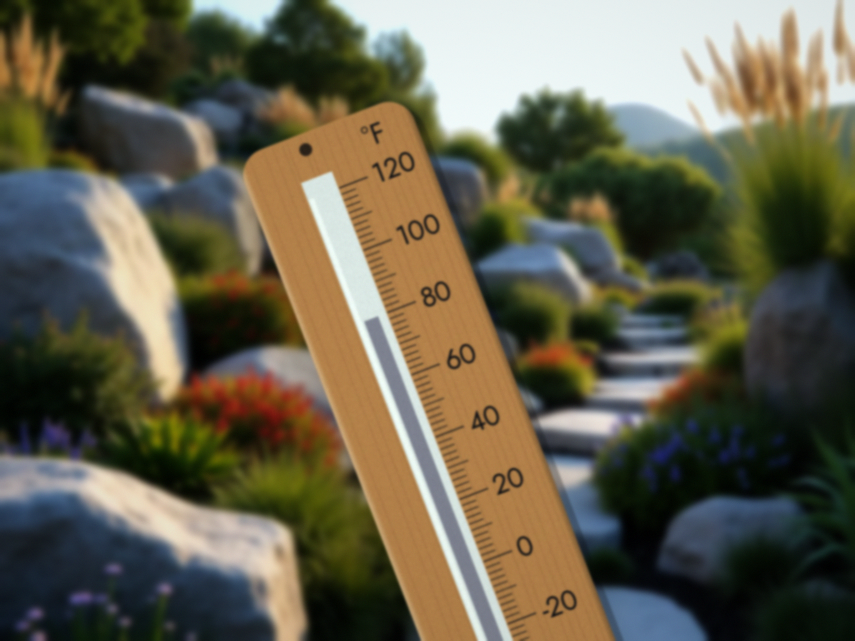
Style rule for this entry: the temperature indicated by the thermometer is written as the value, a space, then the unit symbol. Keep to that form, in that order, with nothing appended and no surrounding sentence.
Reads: 80 °F
